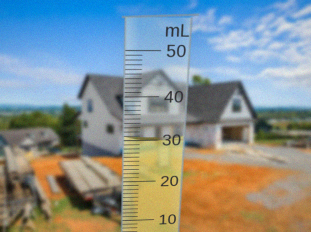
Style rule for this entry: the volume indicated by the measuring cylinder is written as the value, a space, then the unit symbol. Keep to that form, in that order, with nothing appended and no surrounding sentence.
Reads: 30 mL
